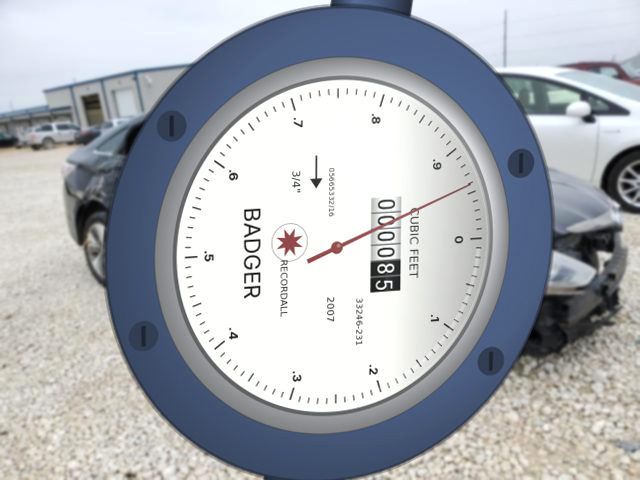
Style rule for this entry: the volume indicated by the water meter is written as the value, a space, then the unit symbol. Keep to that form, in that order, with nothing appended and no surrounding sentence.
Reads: 84.94 ft³
